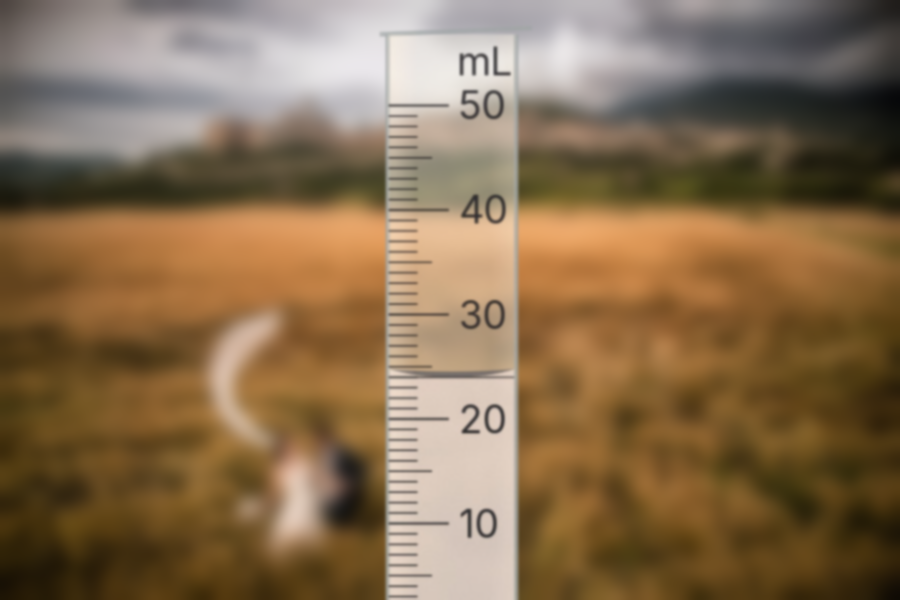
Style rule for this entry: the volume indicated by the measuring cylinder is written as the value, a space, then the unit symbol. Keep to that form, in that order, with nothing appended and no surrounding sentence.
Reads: 24 mL
